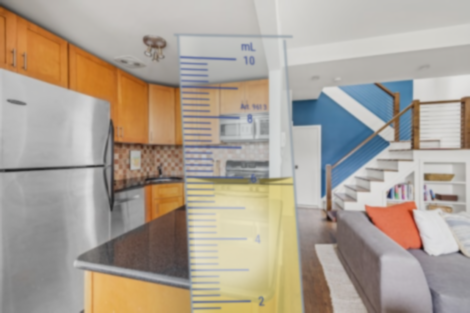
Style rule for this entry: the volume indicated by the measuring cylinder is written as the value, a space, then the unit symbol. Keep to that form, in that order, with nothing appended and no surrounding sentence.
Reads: 5.8 mL
